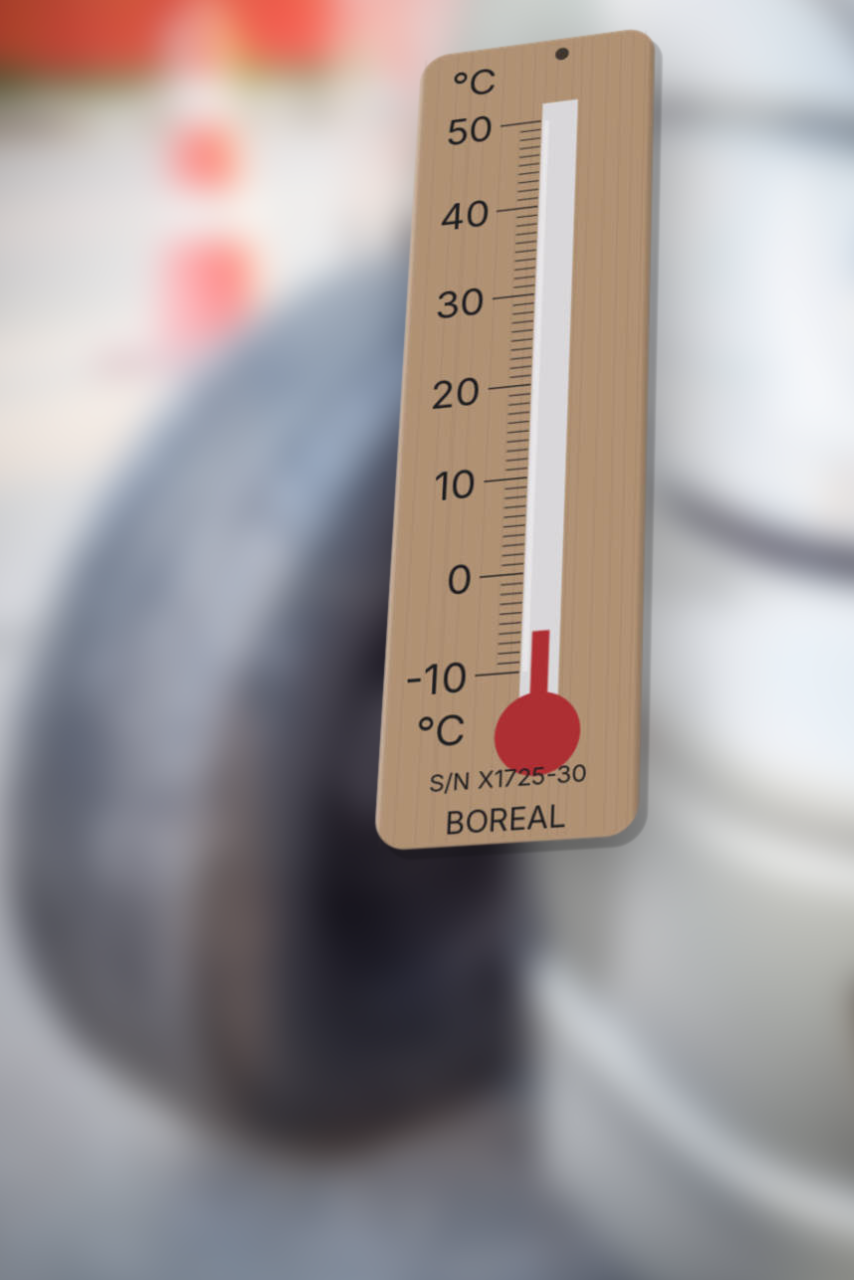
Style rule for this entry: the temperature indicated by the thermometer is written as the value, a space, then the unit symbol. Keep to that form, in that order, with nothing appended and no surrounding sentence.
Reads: -6 °C
